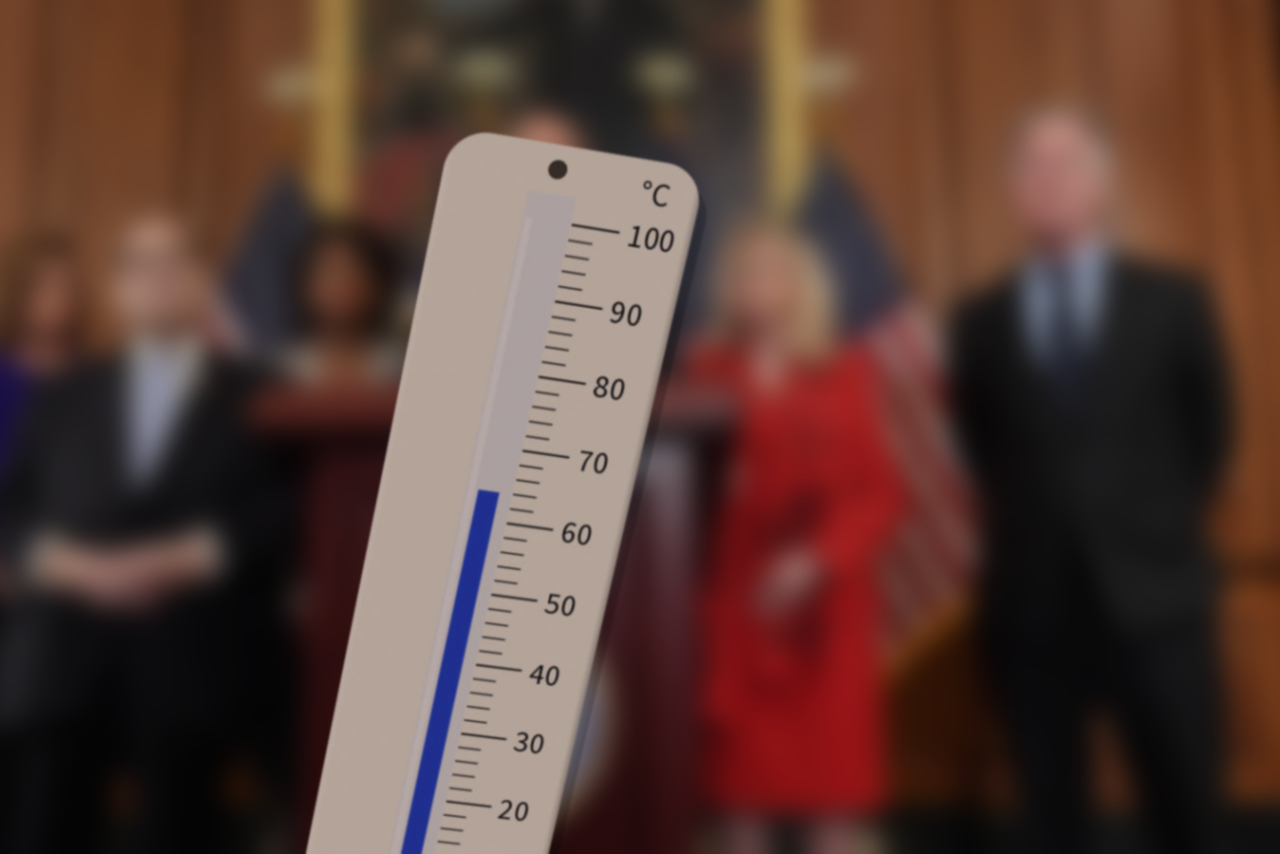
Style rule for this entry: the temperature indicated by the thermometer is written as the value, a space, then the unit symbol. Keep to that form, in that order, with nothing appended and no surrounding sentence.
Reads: 64 °C
